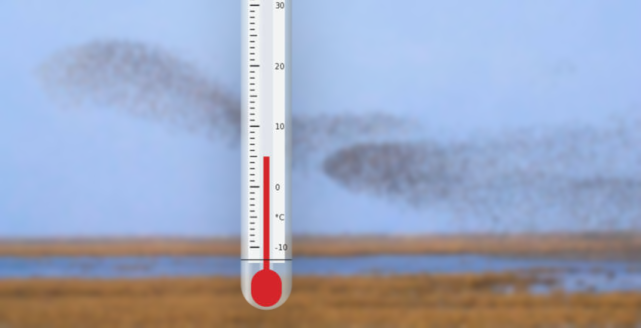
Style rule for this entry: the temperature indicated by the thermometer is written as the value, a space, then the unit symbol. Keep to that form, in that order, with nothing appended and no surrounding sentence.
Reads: 5 °C
